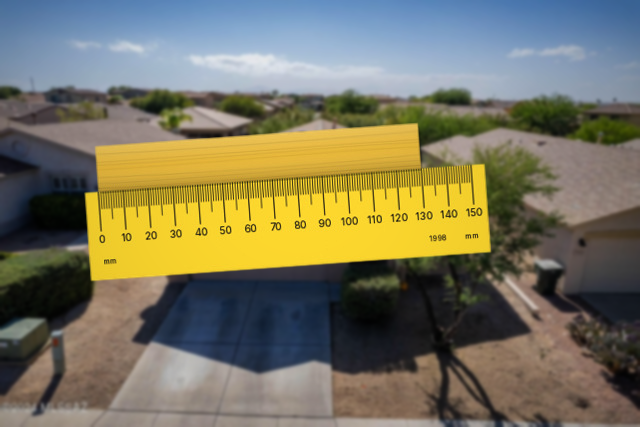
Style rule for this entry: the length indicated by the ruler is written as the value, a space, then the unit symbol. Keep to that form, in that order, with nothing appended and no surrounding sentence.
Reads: 130 mm
